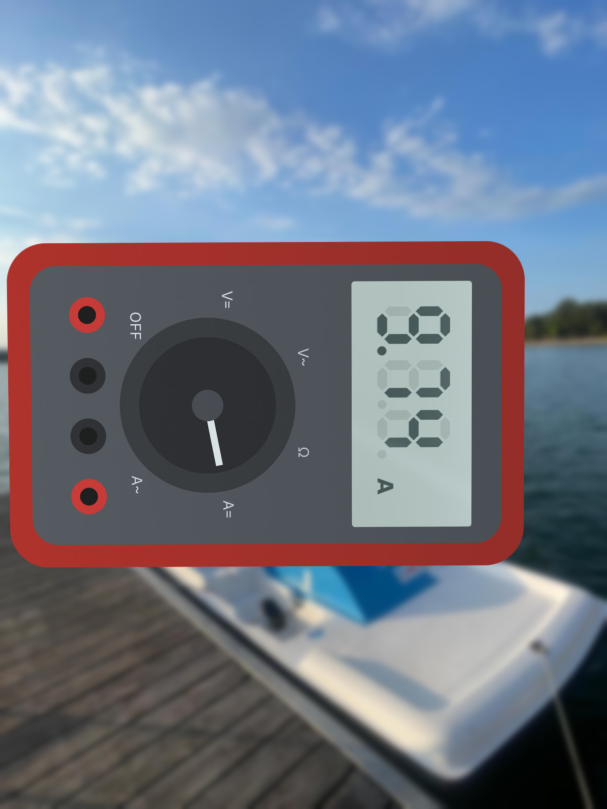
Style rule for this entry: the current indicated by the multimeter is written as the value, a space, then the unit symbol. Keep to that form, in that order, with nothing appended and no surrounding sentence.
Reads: 9.74 A
